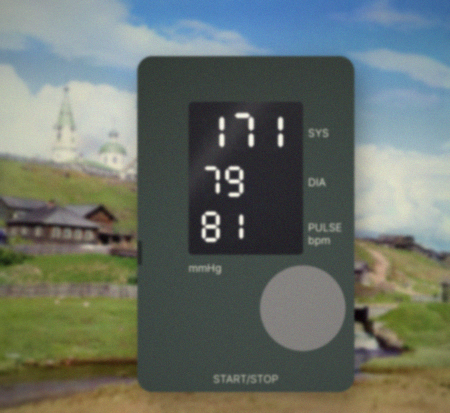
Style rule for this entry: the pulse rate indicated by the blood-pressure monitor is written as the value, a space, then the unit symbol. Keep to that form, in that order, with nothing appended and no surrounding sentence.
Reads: 81 bpm
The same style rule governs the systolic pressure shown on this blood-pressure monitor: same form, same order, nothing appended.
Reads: 171 mmHg
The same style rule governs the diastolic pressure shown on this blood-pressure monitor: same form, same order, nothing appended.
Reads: 79 mmHg
